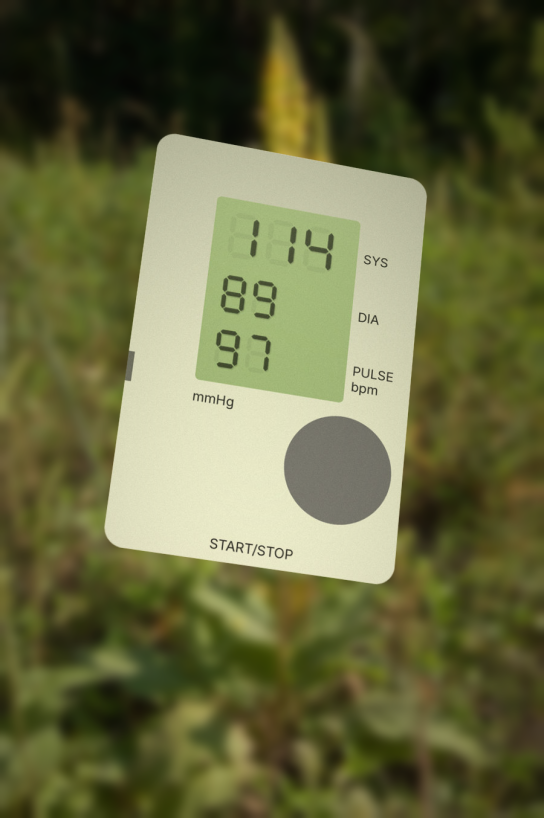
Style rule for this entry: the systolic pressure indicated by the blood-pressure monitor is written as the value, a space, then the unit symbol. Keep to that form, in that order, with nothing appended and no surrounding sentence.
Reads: 114 mmHg
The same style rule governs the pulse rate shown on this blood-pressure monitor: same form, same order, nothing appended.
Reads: 97 bpm
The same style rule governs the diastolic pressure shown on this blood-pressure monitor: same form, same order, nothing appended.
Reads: 89 mmHg
